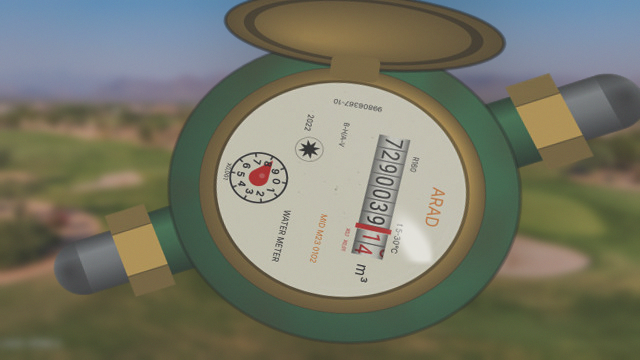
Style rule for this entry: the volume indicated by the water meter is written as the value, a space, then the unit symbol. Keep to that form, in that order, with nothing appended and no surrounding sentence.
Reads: 7290039.138 m³
